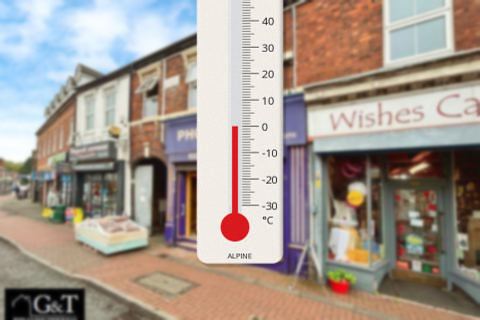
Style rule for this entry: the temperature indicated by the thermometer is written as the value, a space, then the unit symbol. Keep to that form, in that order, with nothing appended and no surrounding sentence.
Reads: 0 °C
